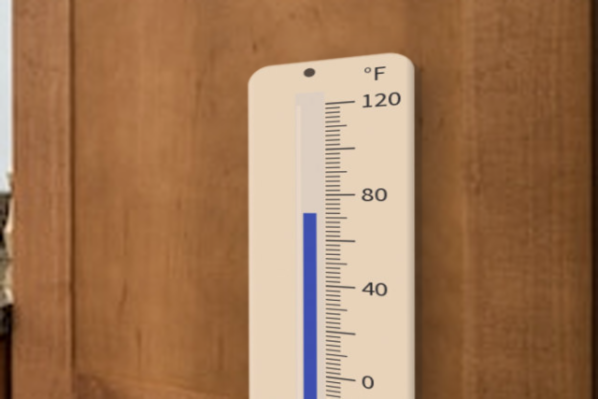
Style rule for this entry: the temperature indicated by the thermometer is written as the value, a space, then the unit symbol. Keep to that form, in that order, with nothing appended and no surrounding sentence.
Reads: 72 °F
